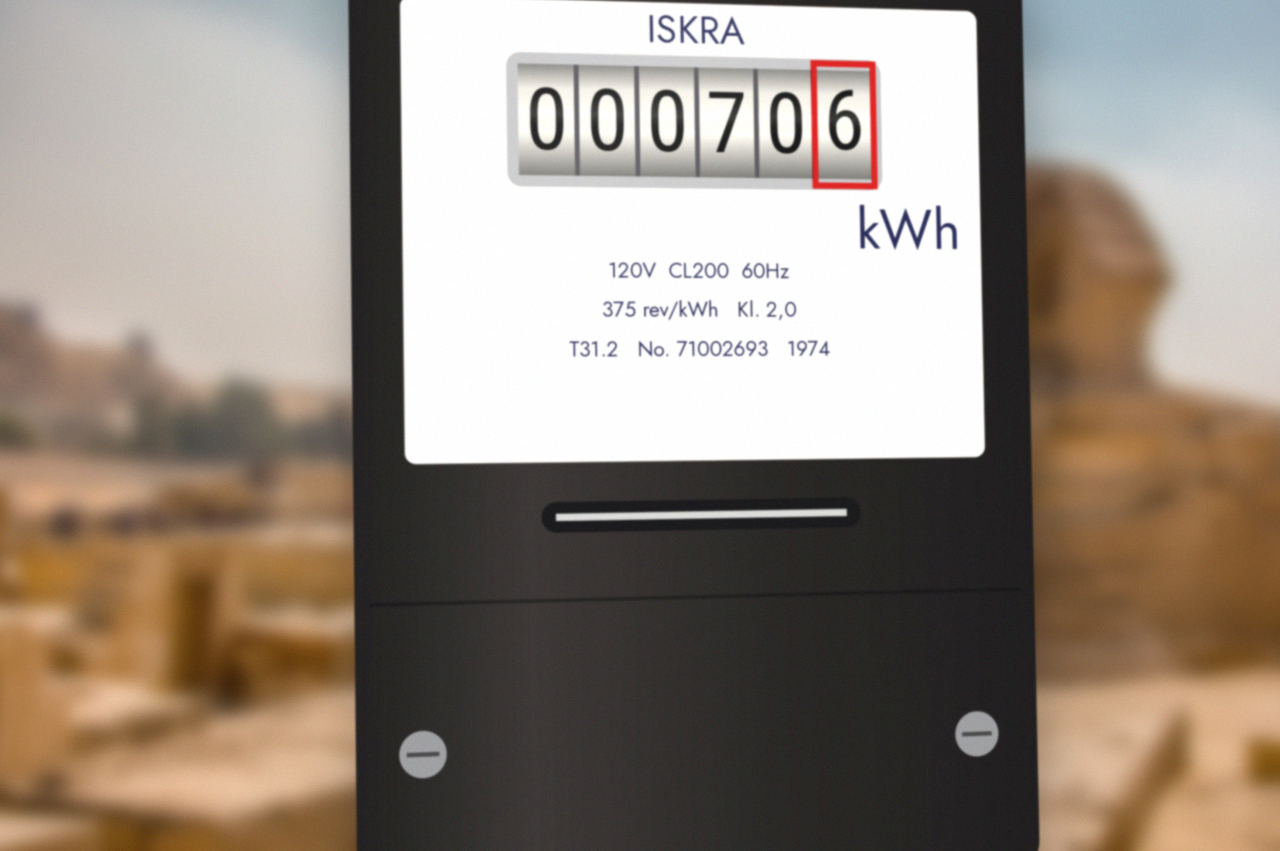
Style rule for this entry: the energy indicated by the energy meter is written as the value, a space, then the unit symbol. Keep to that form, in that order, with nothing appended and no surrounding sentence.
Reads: 70.6 kWh
